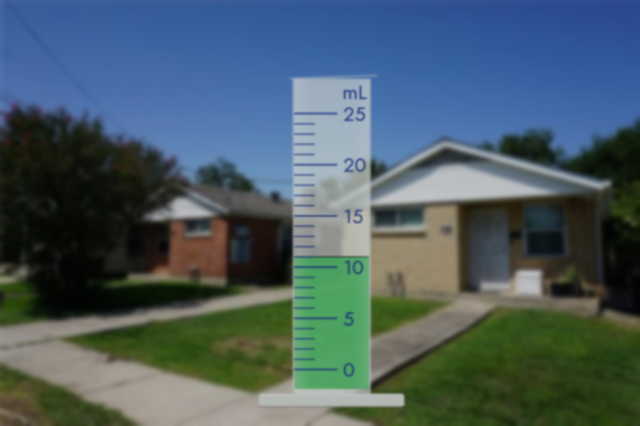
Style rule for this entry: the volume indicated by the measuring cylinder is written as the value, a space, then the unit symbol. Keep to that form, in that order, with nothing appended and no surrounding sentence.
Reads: 11 mL
